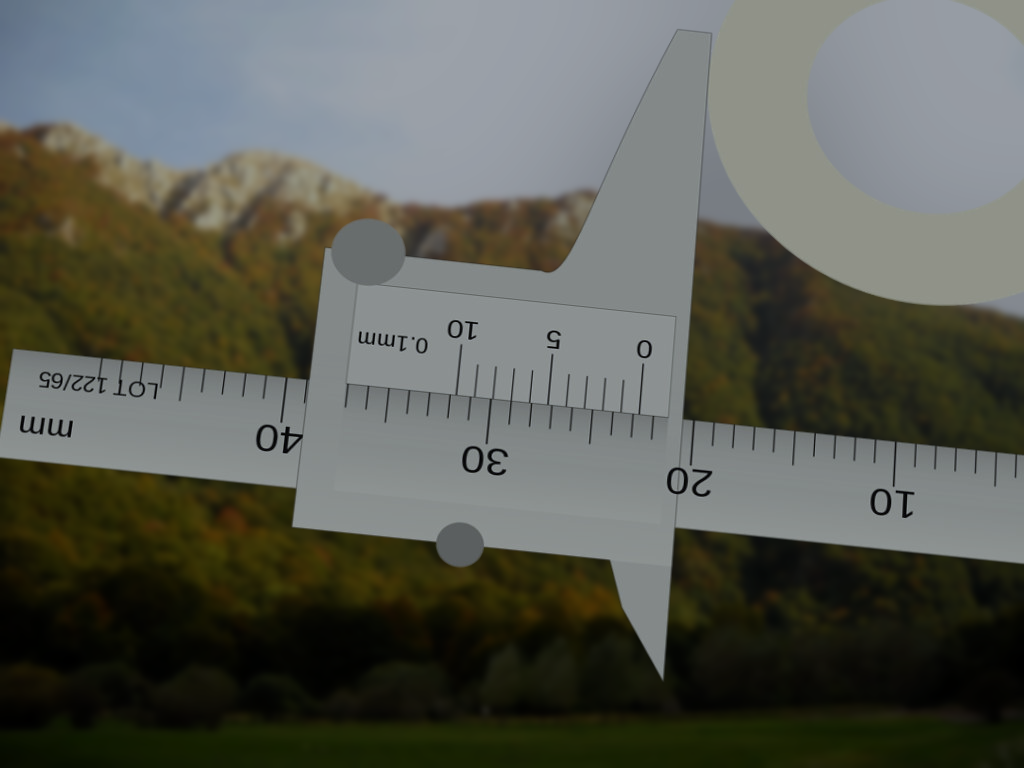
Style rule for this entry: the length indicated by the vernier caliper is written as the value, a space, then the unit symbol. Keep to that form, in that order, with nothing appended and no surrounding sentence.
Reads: 22.7 mm
